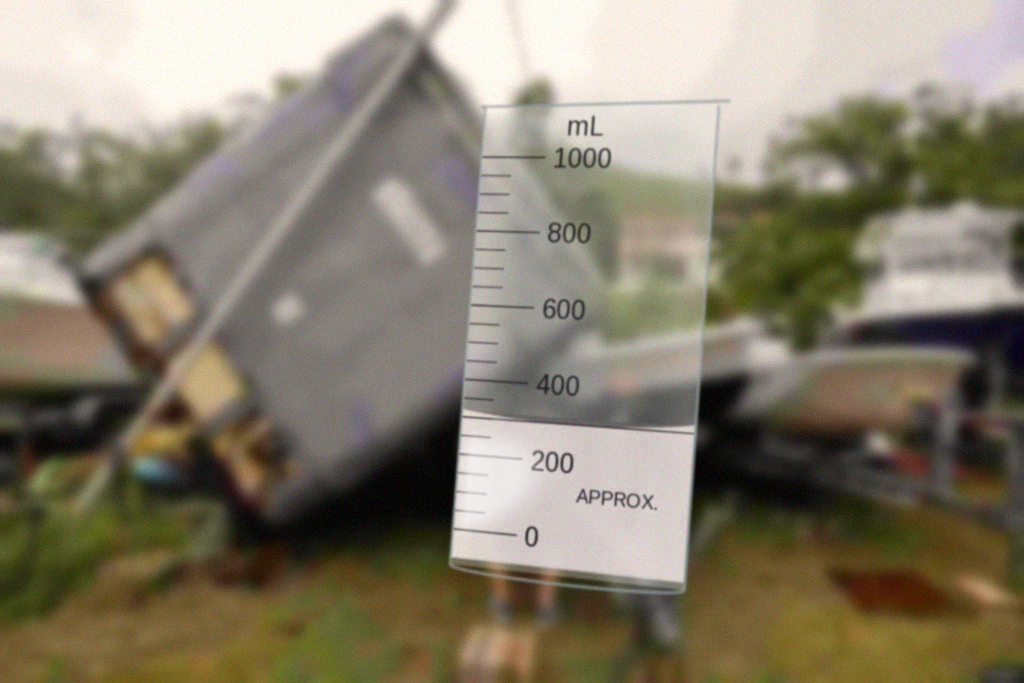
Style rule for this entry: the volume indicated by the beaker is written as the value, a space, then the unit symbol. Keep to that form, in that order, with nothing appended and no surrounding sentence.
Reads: 300 mL
